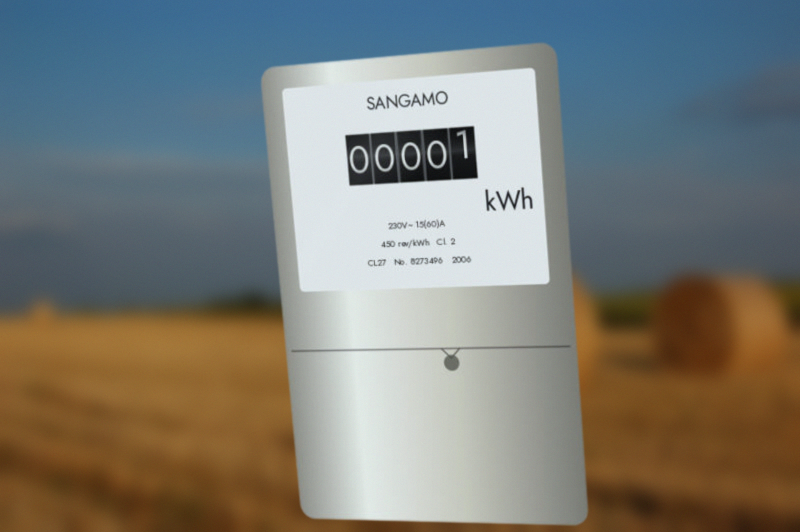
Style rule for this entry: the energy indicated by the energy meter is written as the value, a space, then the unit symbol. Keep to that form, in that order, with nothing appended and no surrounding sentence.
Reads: 1 kWh
